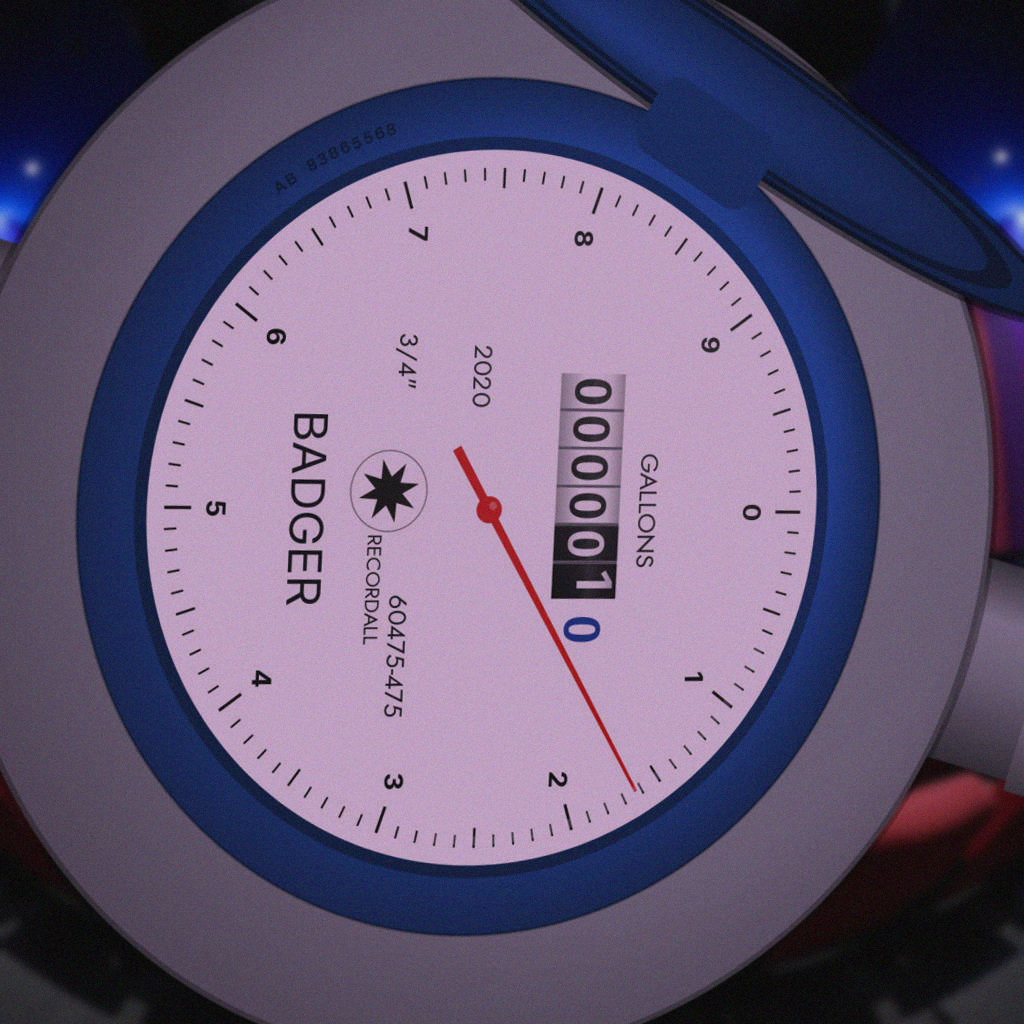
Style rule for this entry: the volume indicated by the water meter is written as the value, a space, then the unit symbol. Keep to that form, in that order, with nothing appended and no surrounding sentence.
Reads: 11.6 gal
